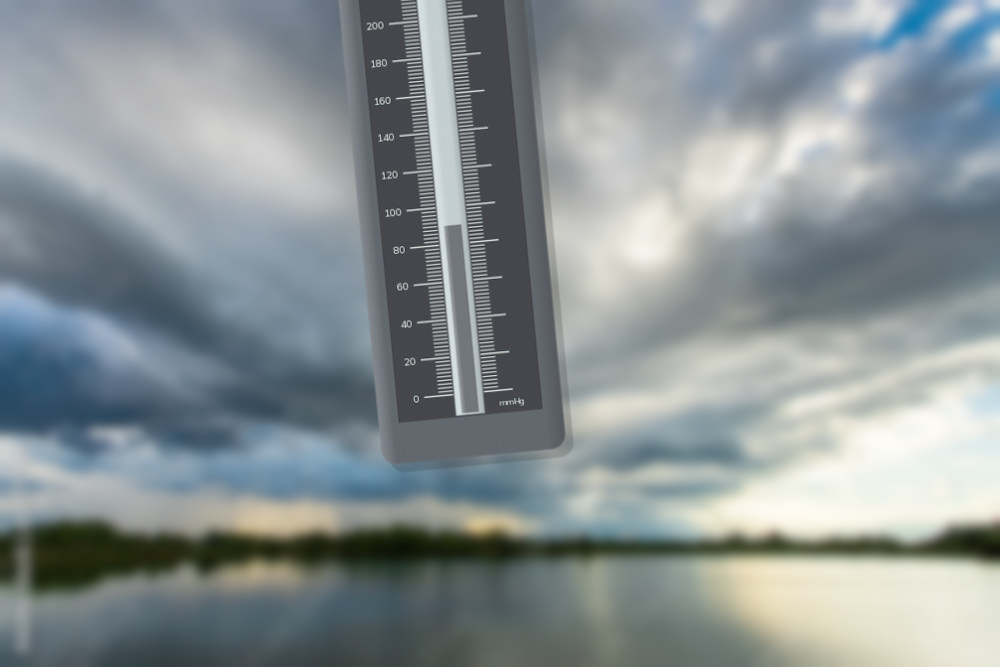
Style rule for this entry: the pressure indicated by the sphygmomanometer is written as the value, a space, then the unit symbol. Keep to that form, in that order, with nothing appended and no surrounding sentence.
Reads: 90 mmHg
